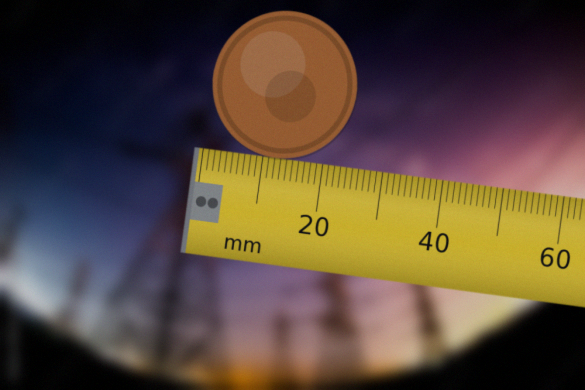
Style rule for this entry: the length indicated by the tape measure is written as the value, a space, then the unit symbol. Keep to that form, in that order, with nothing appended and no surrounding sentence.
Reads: 24 mm
